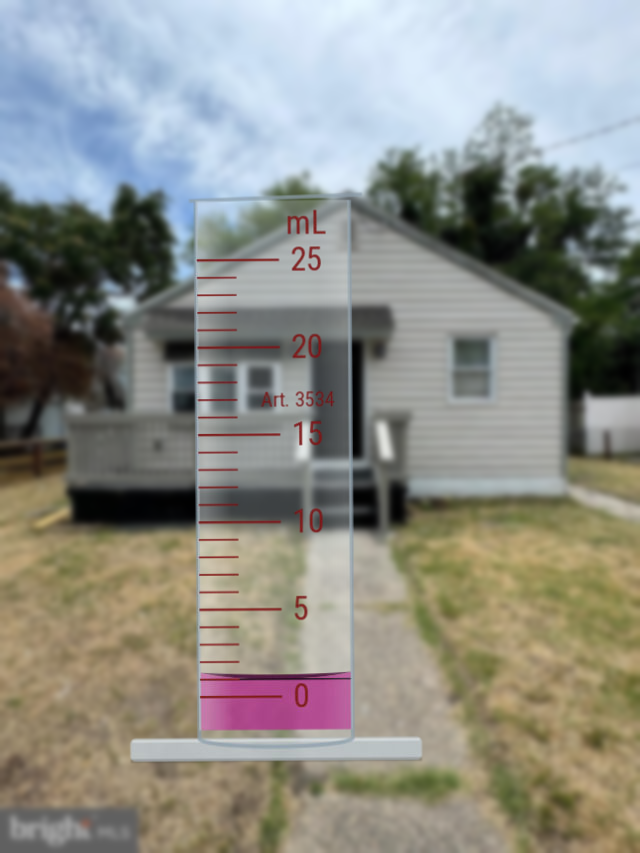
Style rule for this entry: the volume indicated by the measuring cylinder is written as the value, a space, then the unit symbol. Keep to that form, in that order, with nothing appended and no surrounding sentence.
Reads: 1 mL
